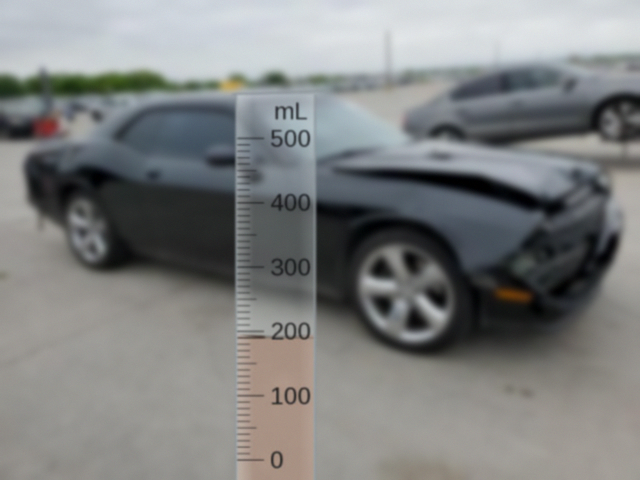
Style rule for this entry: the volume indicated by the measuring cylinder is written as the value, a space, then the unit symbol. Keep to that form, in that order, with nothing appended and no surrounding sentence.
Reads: 190 mL
